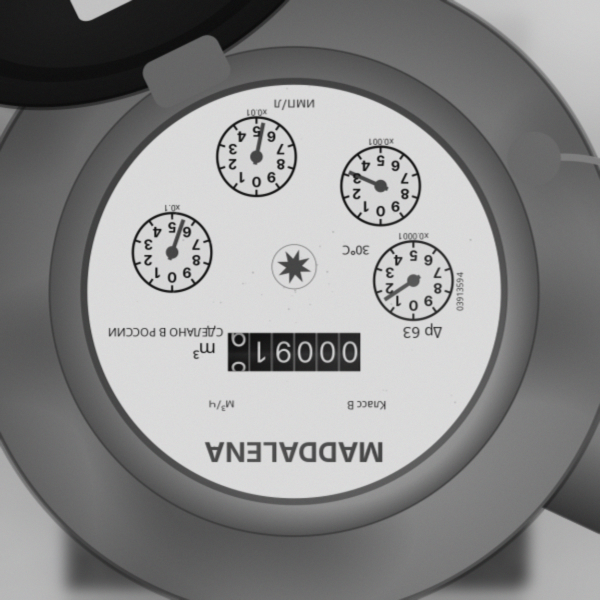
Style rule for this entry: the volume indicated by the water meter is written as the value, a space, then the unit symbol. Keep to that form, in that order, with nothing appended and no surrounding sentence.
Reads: 918.5531 m³
